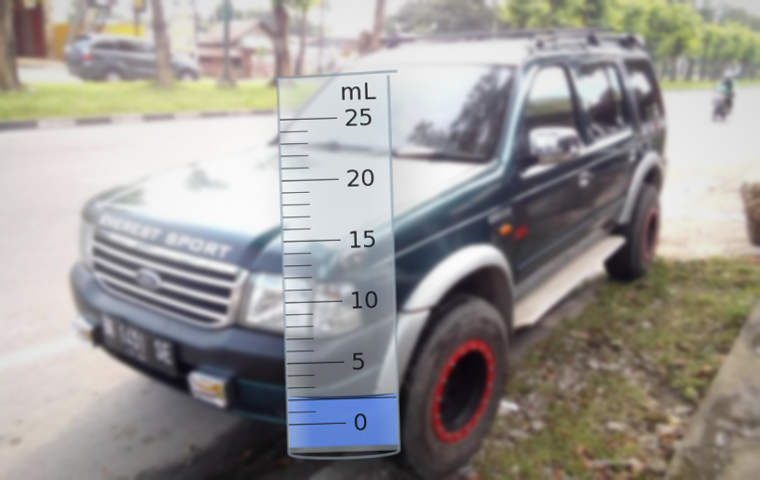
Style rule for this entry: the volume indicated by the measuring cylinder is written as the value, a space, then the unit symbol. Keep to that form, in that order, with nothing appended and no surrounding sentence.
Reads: 2 mL
